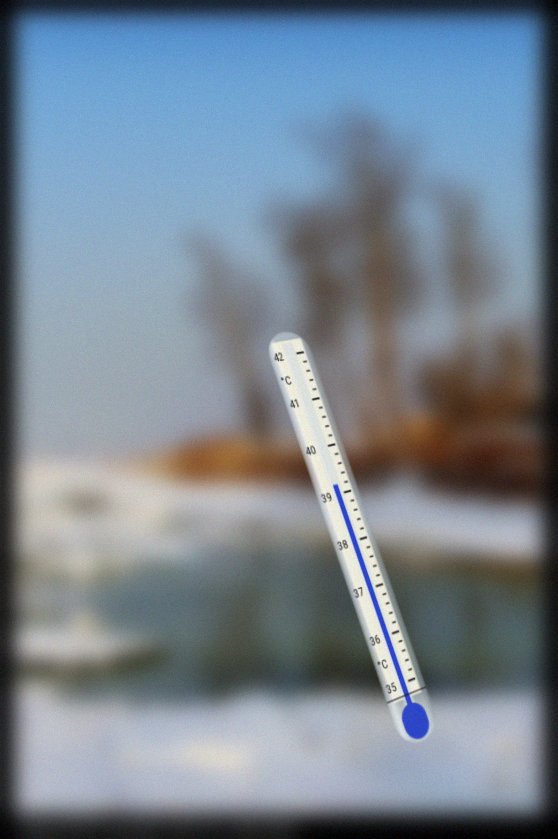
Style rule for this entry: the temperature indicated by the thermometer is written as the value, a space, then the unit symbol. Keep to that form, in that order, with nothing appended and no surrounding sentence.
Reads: 39.2 °C
